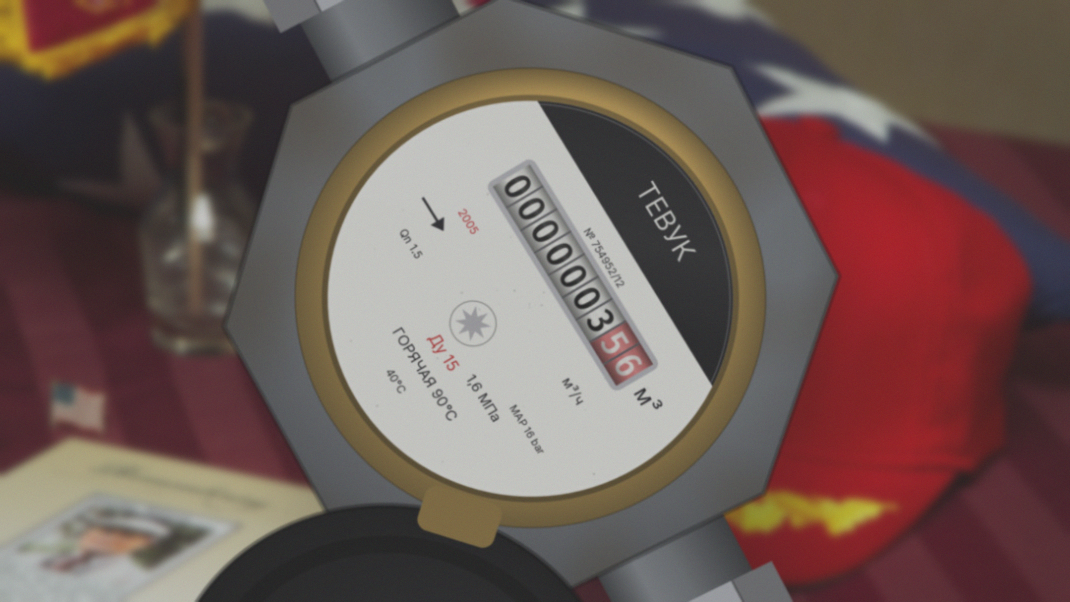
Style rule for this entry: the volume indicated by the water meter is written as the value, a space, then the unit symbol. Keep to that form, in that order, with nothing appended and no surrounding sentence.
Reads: 3.56 m³
